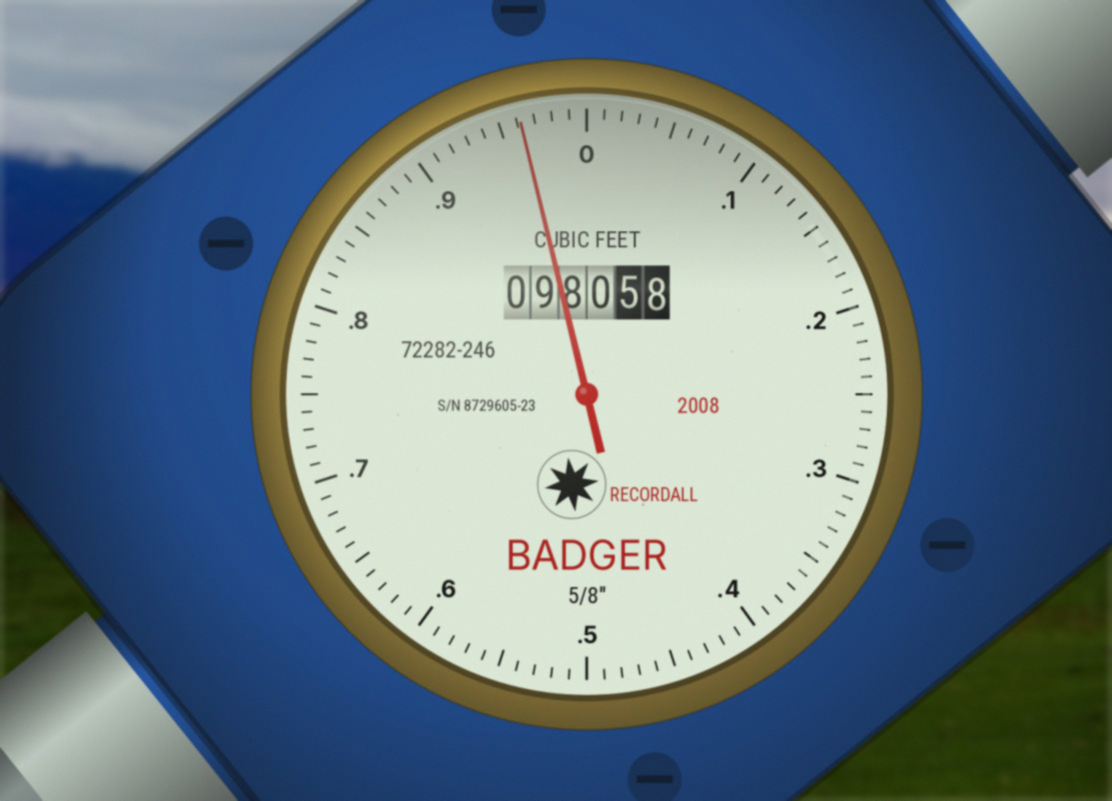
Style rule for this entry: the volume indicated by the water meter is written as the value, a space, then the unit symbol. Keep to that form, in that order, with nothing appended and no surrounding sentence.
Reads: 98057.96 ft³
